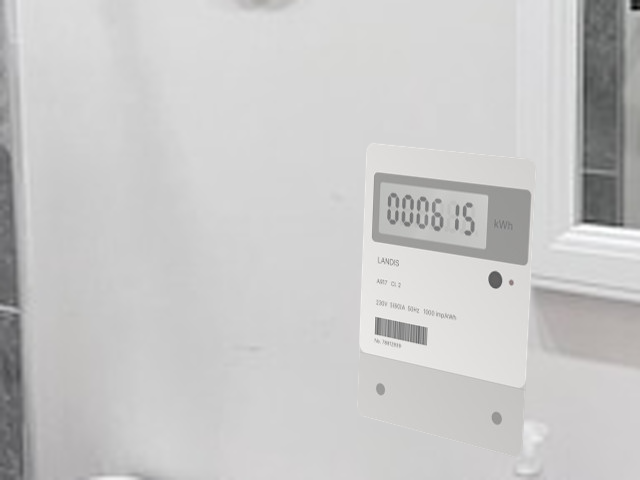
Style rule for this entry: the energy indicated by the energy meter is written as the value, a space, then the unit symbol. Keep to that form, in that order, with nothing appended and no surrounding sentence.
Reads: 615 kWh
